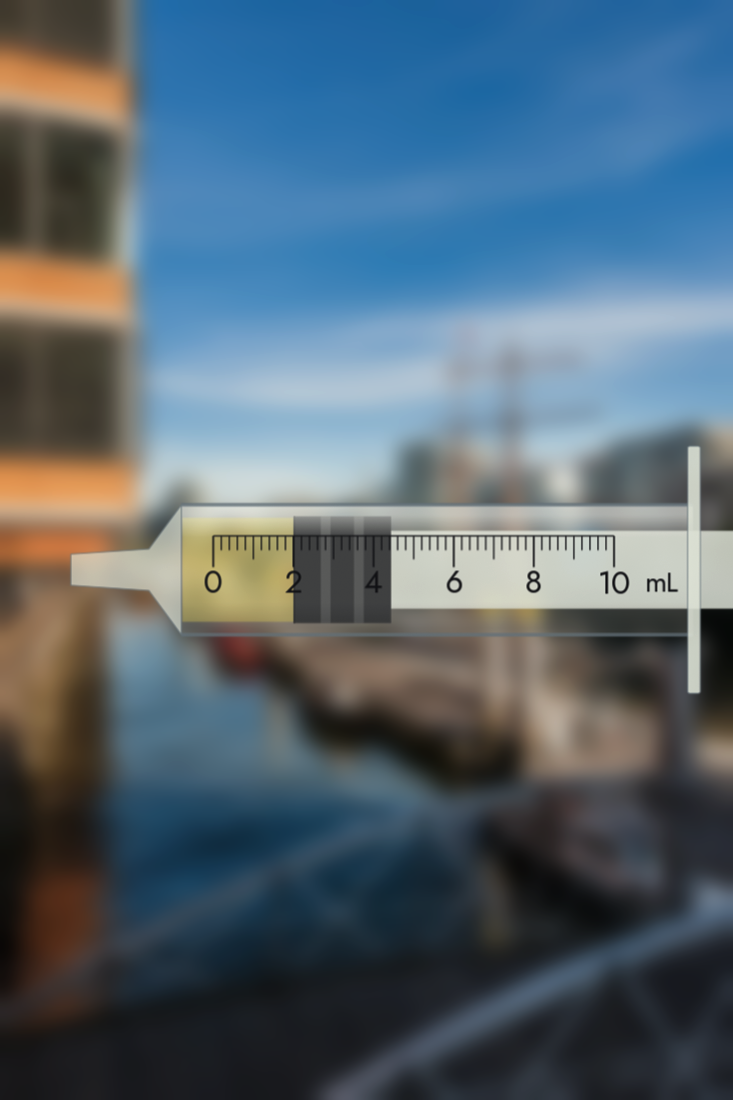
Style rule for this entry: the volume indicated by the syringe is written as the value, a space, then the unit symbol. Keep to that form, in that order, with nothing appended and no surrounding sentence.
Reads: 2 mL
